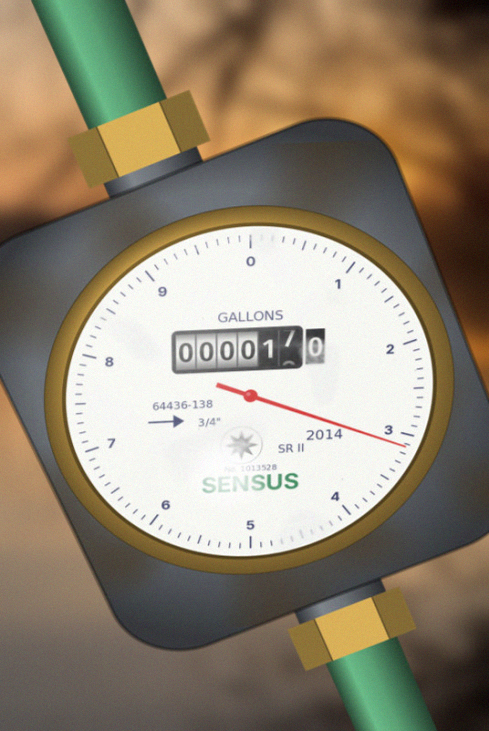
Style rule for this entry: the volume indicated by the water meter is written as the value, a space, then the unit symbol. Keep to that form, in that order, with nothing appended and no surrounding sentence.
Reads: 173.1 gal
